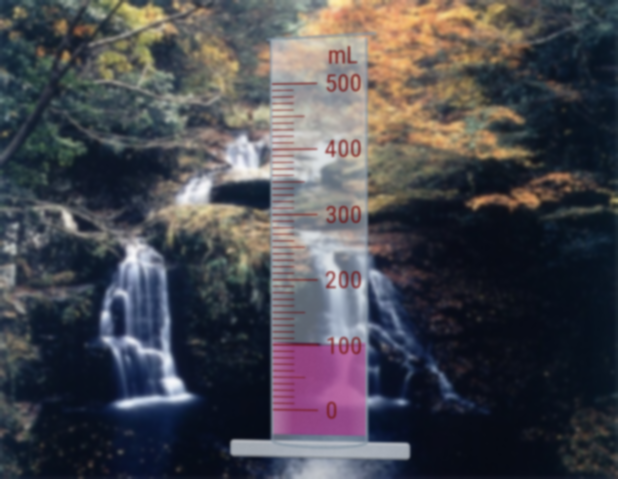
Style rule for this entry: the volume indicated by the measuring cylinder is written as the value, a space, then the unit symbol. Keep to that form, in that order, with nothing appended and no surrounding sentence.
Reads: 100 mL
